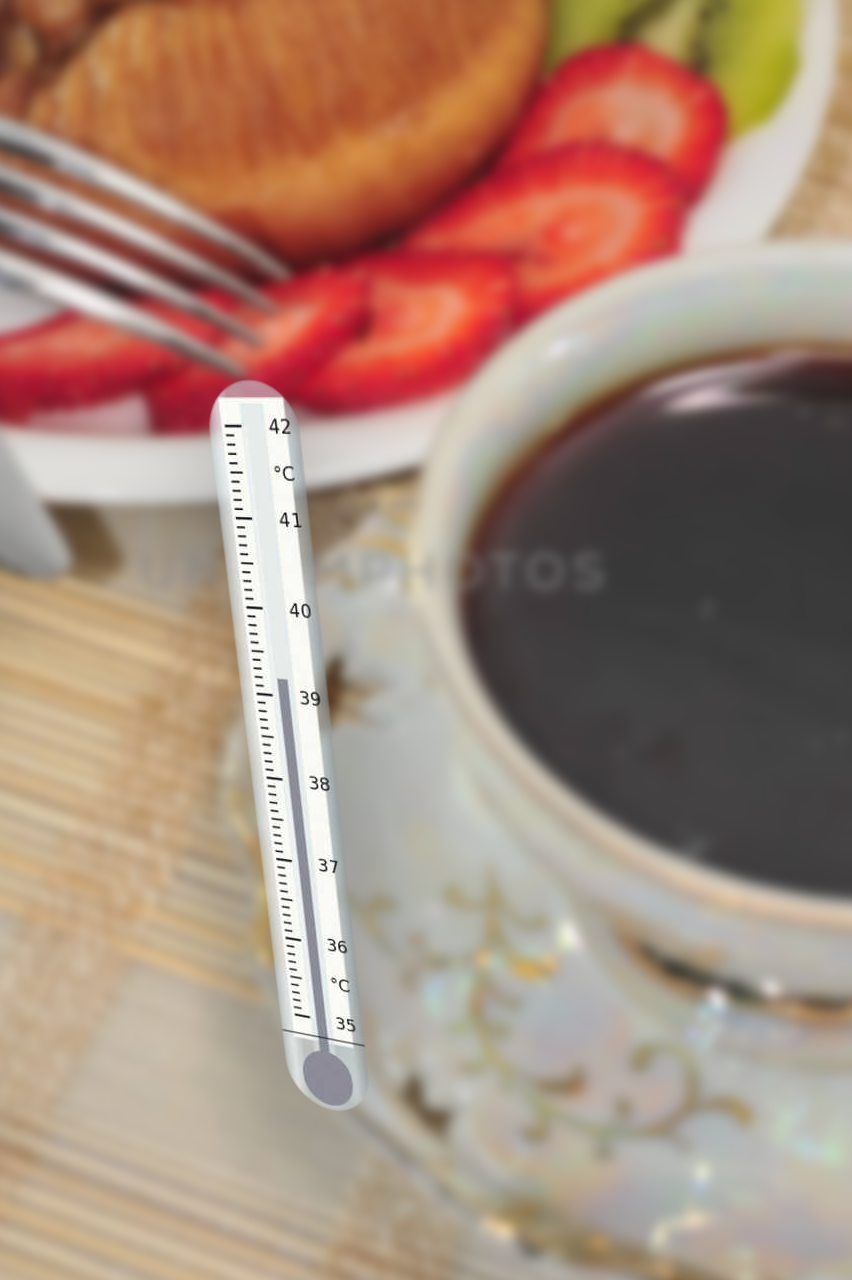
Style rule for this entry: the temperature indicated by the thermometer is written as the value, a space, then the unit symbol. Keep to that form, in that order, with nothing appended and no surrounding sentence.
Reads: 39.2 °C
